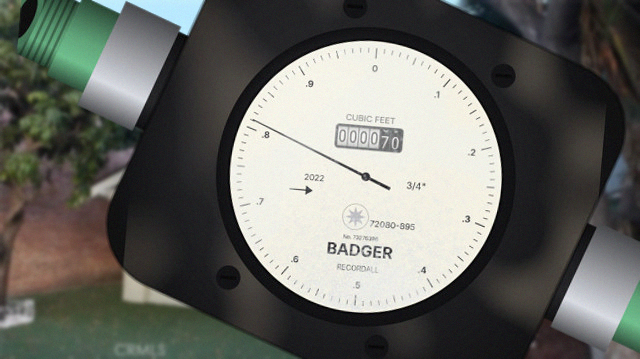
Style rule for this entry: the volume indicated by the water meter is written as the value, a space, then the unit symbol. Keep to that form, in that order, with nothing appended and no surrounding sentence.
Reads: 69.81 ft³
